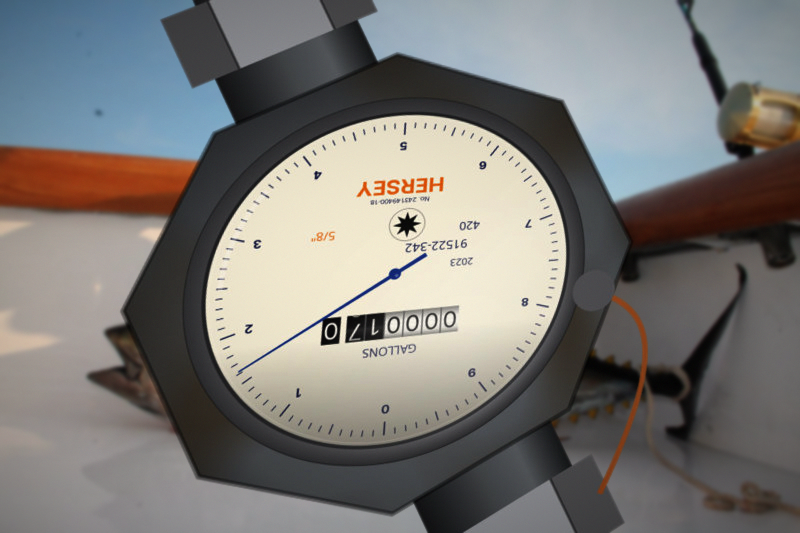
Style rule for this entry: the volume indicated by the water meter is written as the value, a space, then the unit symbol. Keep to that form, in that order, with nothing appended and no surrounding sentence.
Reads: 171.6 gal
